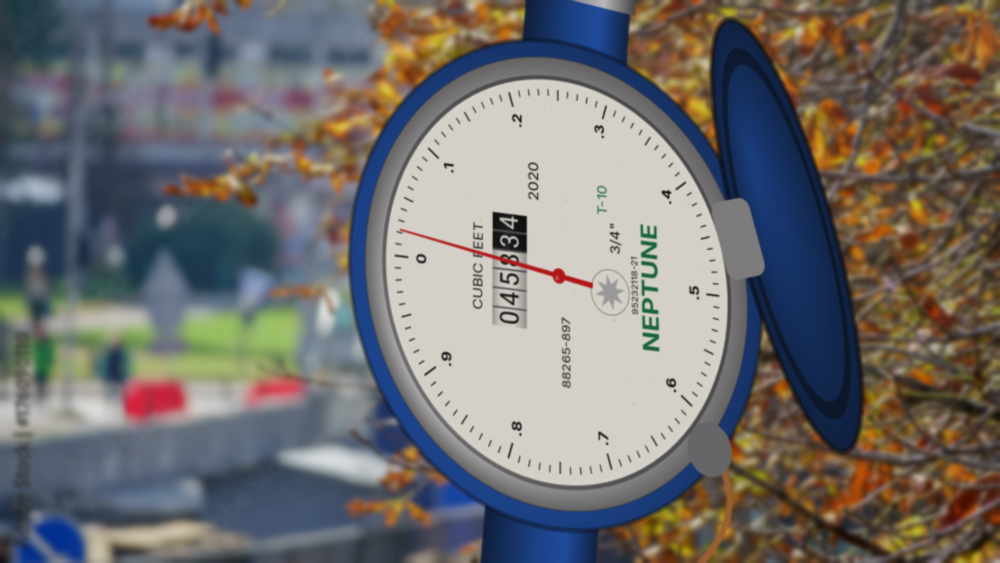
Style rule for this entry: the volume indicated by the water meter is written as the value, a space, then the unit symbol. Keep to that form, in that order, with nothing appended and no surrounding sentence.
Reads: 45834.02 ft³
